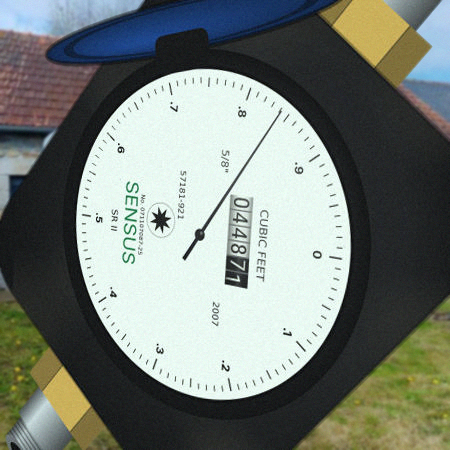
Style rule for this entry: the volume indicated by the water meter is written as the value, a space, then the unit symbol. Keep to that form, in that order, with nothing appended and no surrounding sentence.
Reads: 44870.84 ft³
